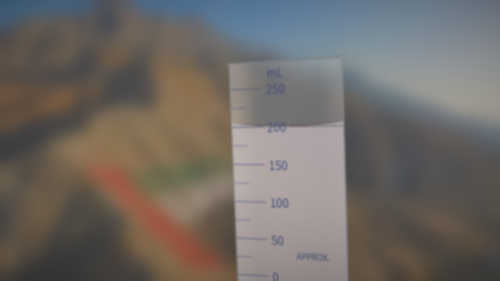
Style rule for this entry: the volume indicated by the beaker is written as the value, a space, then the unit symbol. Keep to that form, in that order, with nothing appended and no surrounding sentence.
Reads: 200 mL
